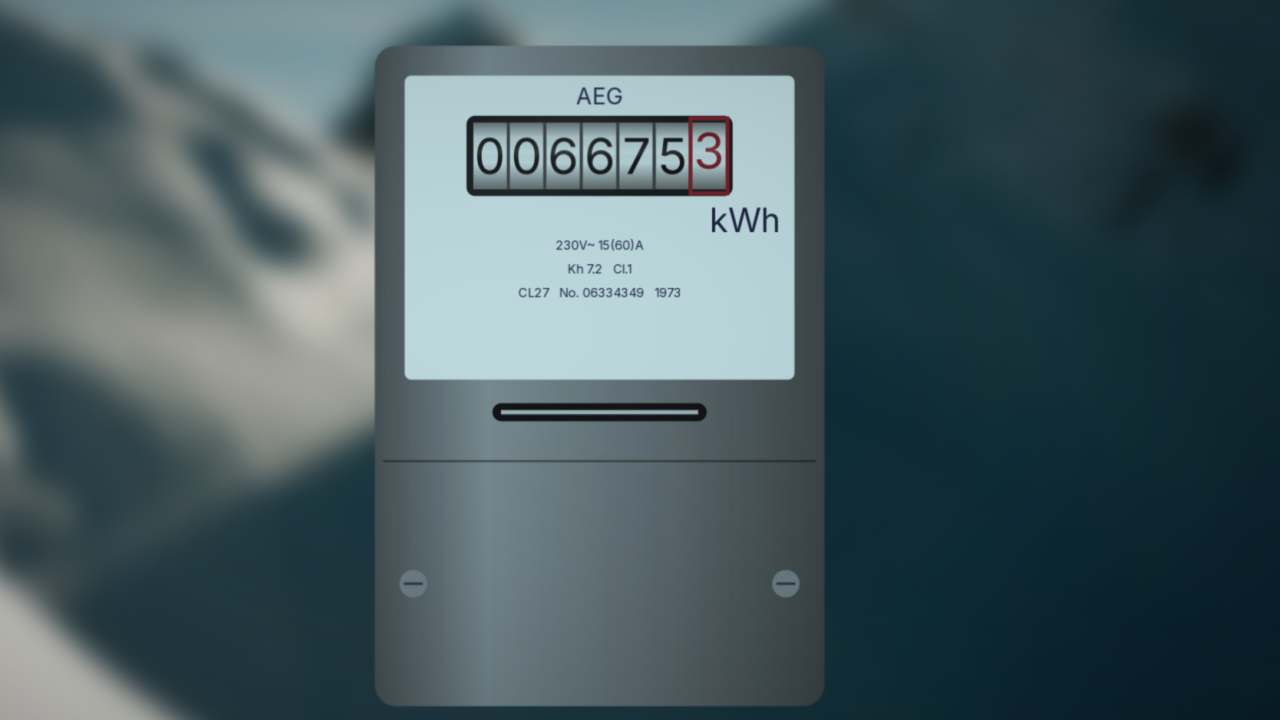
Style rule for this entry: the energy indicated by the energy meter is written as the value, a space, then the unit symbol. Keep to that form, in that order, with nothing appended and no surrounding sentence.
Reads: 6675.3 kWh
